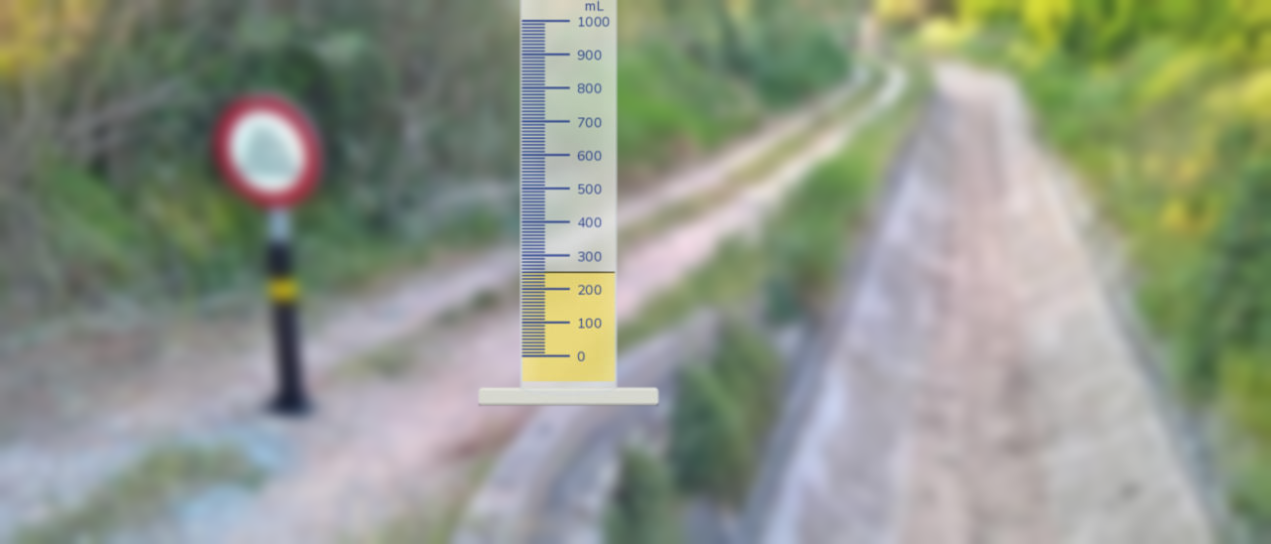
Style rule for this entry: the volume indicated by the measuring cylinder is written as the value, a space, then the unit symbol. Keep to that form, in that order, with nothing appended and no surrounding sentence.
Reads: 250 mL
